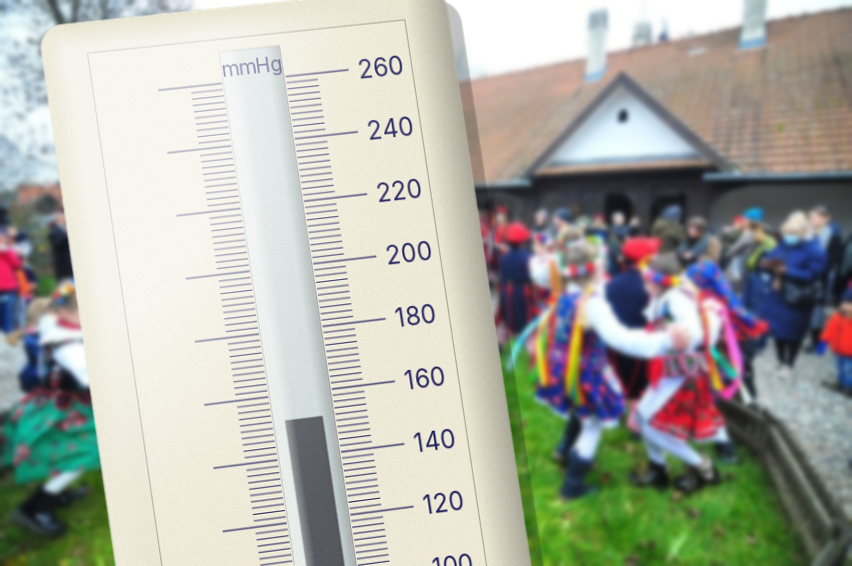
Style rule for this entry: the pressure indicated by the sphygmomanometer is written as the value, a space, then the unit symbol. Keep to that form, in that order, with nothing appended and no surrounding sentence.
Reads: 152 mmHg
